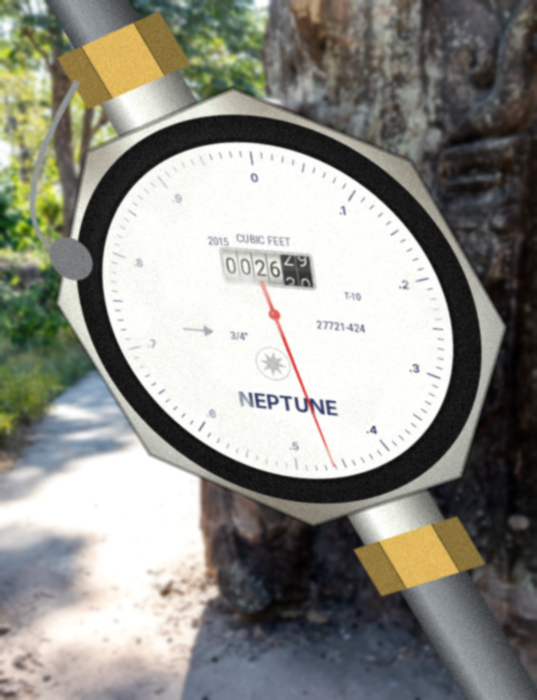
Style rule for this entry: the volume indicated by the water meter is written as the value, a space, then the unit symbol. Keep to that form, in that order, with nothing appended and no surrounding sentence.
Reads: 2629.46 ft³
